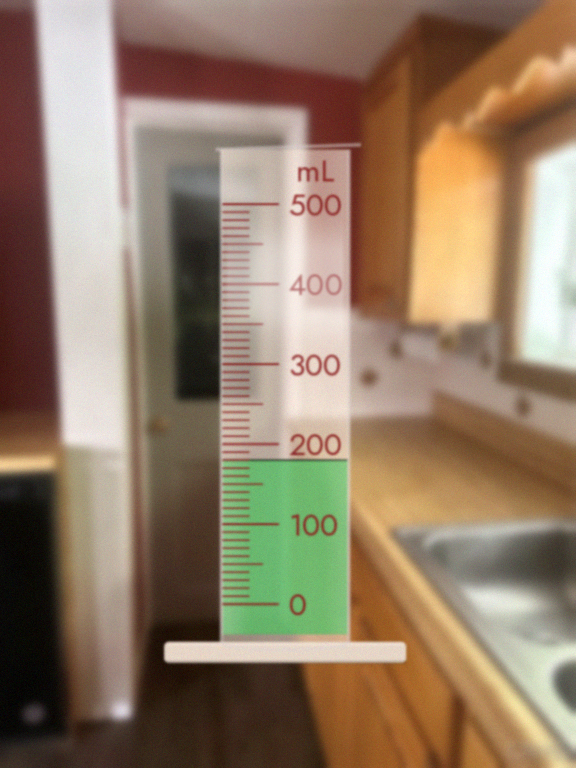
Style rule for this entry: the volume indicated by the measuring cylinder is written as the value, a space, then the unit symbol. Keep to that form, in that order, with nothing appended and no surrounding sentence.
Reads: 180 mL
